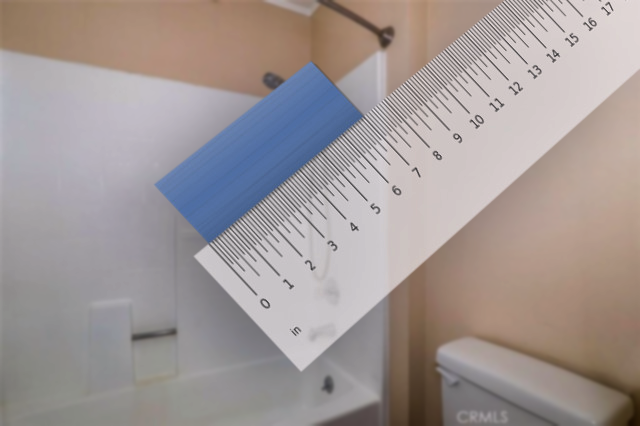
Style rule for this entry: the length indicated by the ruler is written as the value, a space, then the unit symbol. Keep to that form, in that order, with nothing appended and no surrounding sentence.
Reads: 7 in
